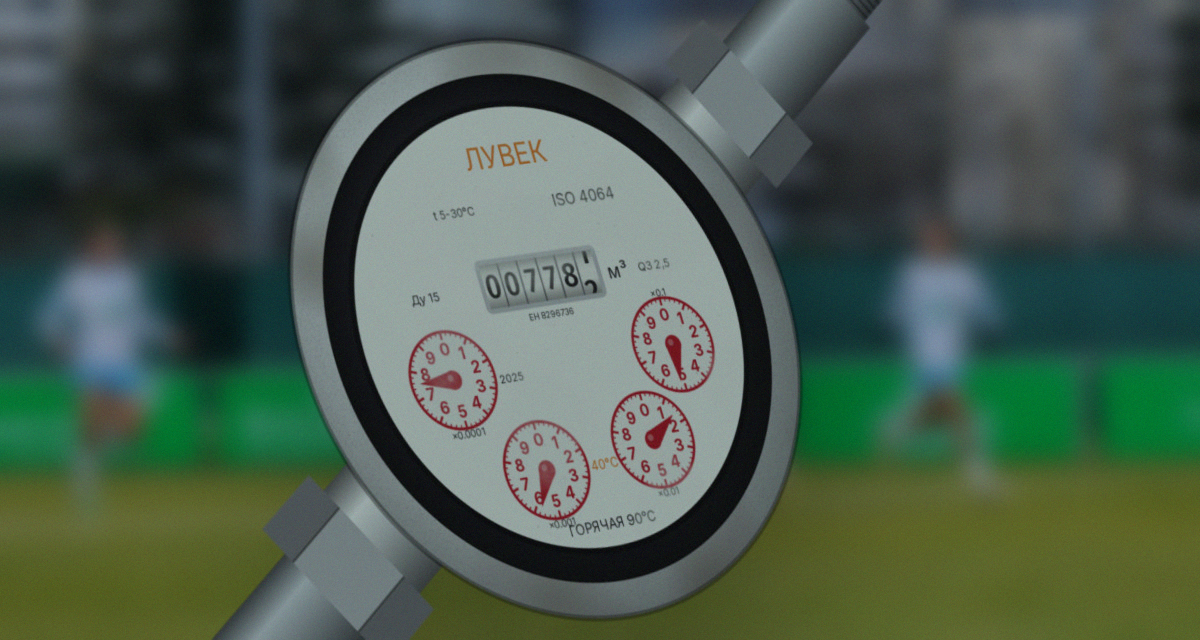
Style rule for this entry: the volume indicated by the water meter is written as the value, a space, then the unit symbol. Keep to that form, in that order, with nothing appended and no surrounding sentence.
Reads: 7781.5157 m³
